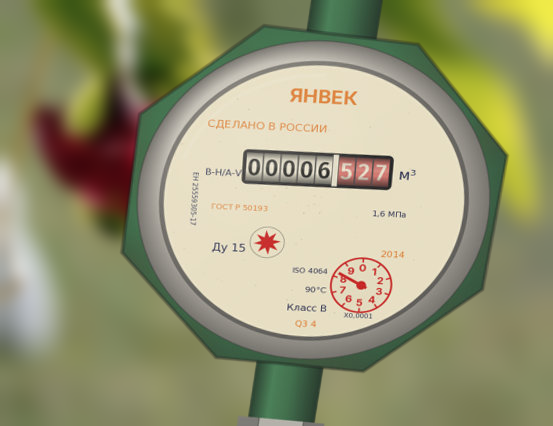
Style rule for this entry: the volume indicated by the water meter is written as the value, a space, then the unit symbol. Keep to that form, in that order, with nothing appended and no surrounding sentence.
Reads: 6.5278 m³
